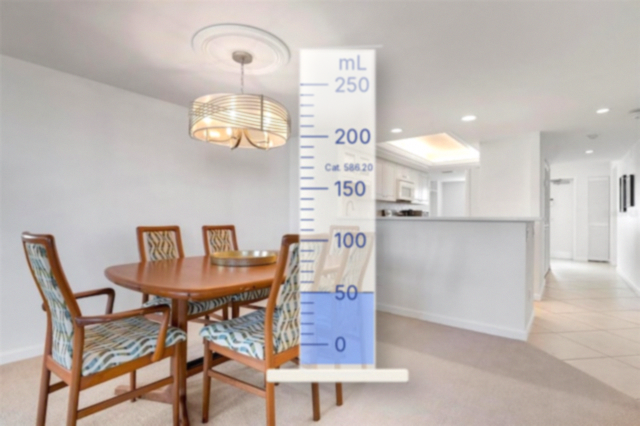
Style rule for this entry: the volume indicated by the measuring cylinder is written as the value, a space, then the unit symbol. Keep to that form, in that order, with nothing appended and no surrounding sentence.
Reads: 50 mL
